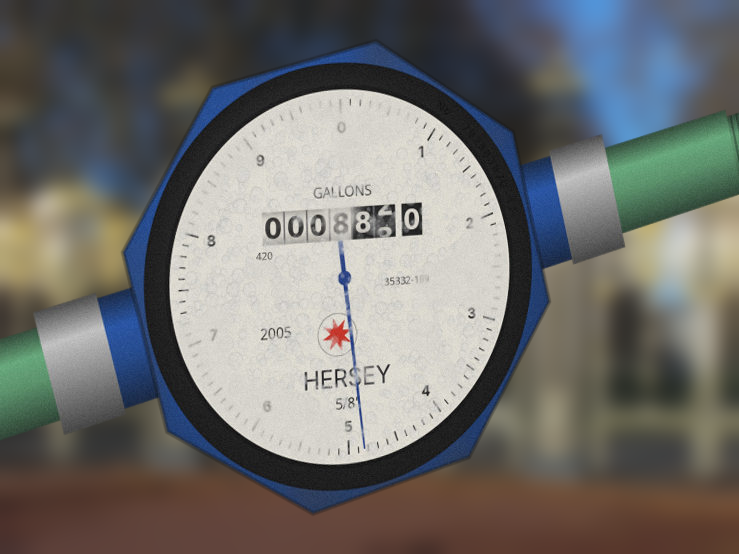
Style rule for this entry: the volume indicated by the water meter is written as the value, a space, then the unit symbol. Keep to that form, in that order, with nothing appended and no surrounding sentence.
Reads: 8824.8 gal
